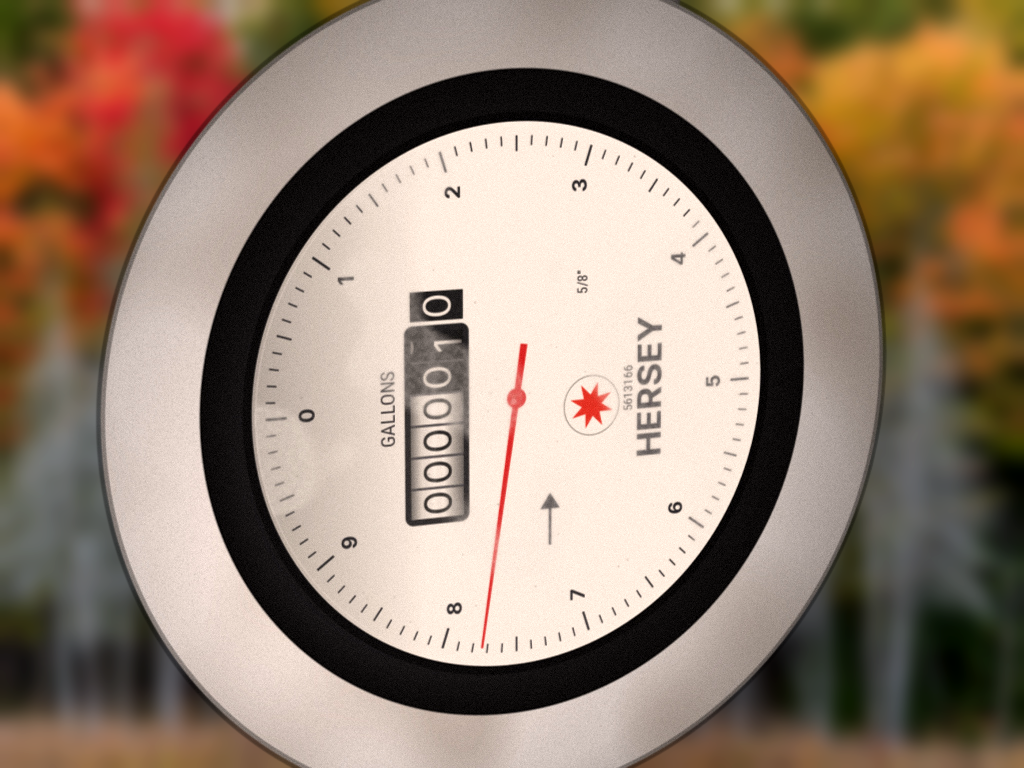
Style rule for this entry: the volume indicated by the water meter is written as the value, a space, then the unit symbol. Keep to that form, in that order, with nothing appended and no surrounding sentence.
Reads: 7.7 gal
